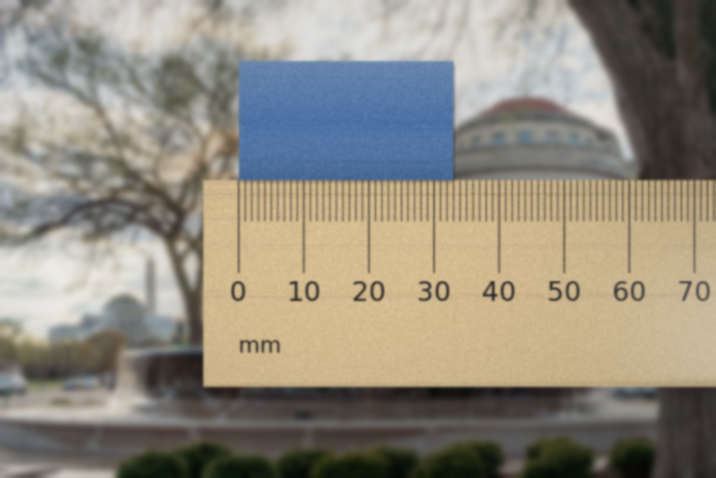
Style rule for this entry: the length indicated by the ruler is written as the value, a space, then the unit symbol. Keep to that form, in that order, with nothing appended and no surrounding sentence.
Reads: 33 mm
